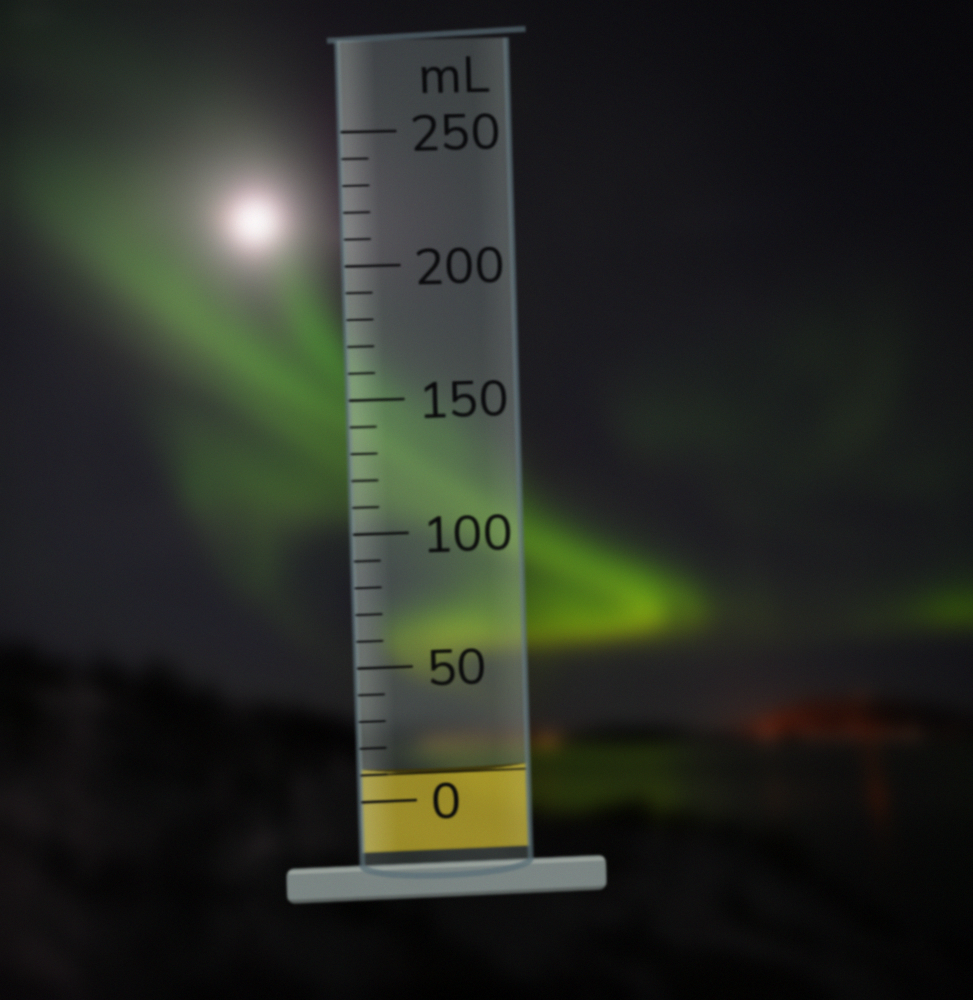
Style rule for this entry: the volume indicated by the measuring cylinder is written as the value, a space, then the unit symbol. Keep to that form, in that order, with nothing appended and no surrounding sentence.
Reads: 10 mL
